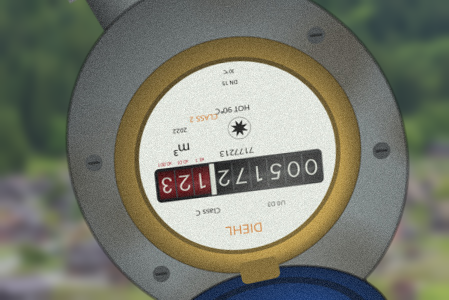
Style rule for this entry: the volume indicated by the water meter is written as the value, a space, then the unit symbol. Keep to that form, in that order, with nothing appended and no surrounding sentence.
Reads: 5172.123 m³
